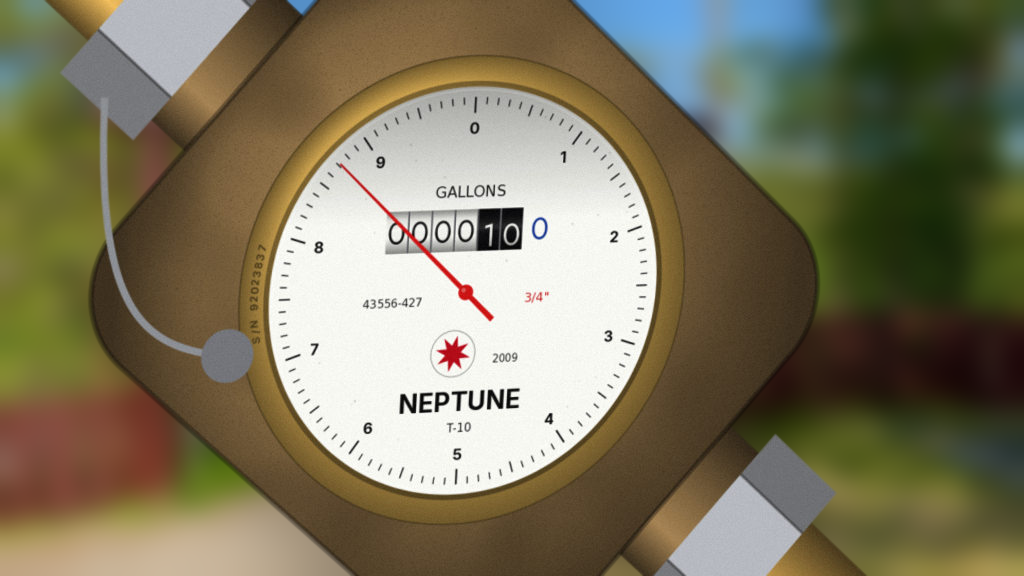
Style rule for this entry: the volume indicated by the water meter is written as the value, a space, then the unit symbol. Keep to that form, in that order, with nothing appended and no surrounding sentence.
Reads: 98.7 gal
